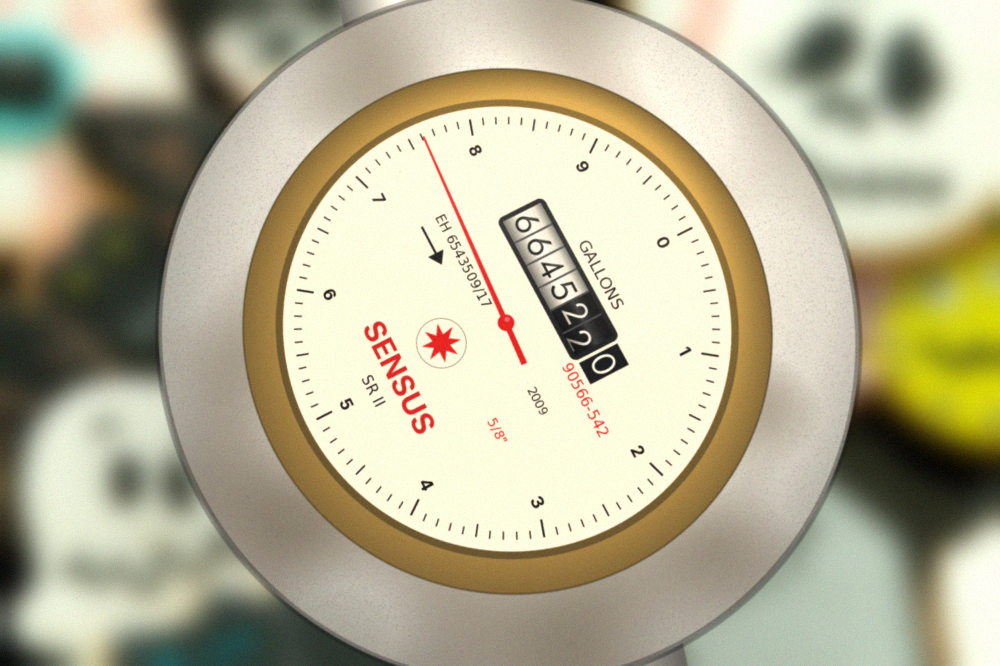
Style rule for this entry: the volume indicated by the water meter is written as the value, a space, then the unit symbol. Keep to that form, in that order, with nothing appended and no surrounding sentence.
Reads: 6645217.6 gal
